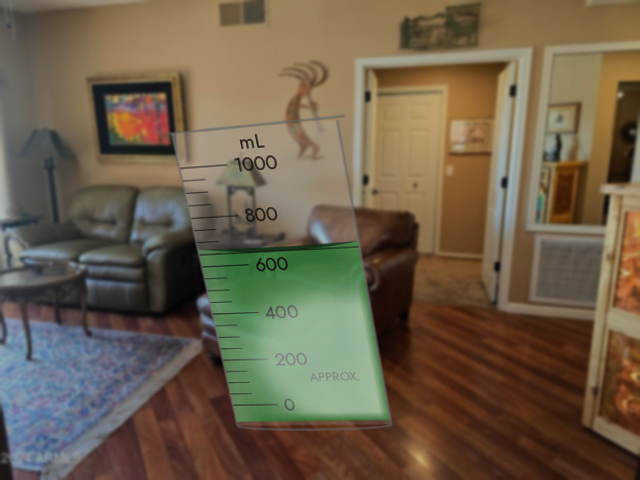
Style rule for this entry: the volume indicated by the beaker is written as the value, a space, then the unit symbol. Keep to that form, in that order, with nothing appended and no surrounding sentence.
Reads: 650 mL
